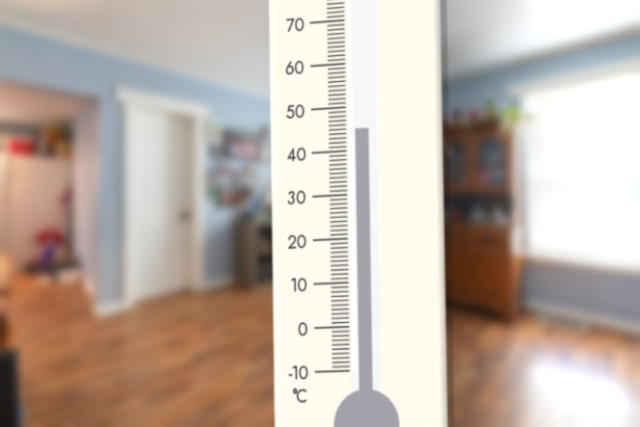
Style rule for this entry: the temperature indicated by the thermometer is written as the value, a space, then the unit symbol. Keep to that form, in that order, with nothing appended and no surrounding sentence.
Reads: 45 °C
